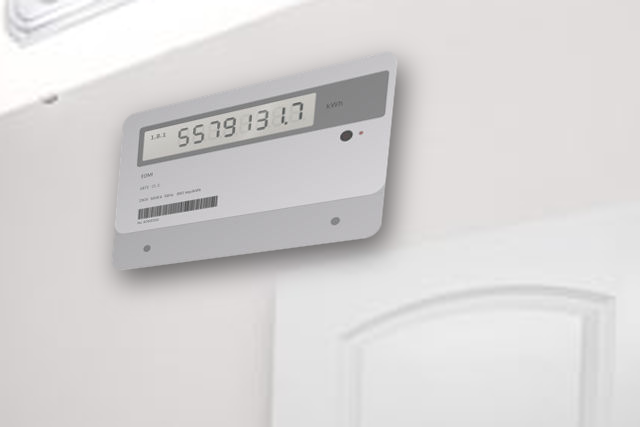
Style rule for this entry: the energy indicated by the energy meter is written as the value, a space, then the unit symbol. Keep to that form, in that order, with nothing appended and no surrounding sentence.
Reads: 5579131.7 kWh
